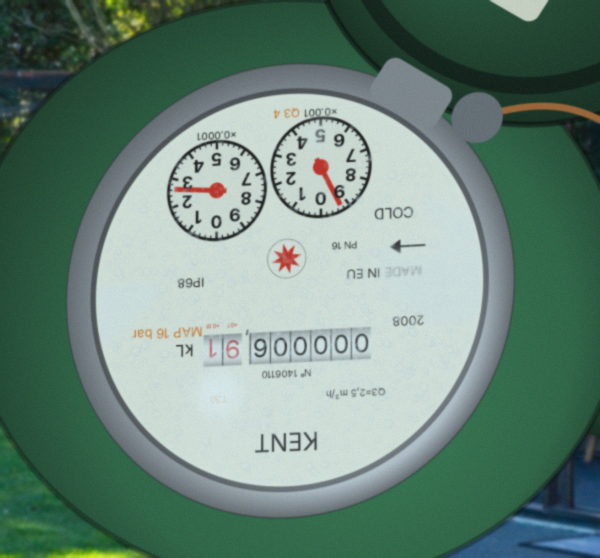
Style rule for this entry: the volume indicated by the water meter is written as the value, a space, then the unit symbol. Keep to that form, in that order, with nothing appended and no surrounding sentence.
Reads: 6.9092 kL
